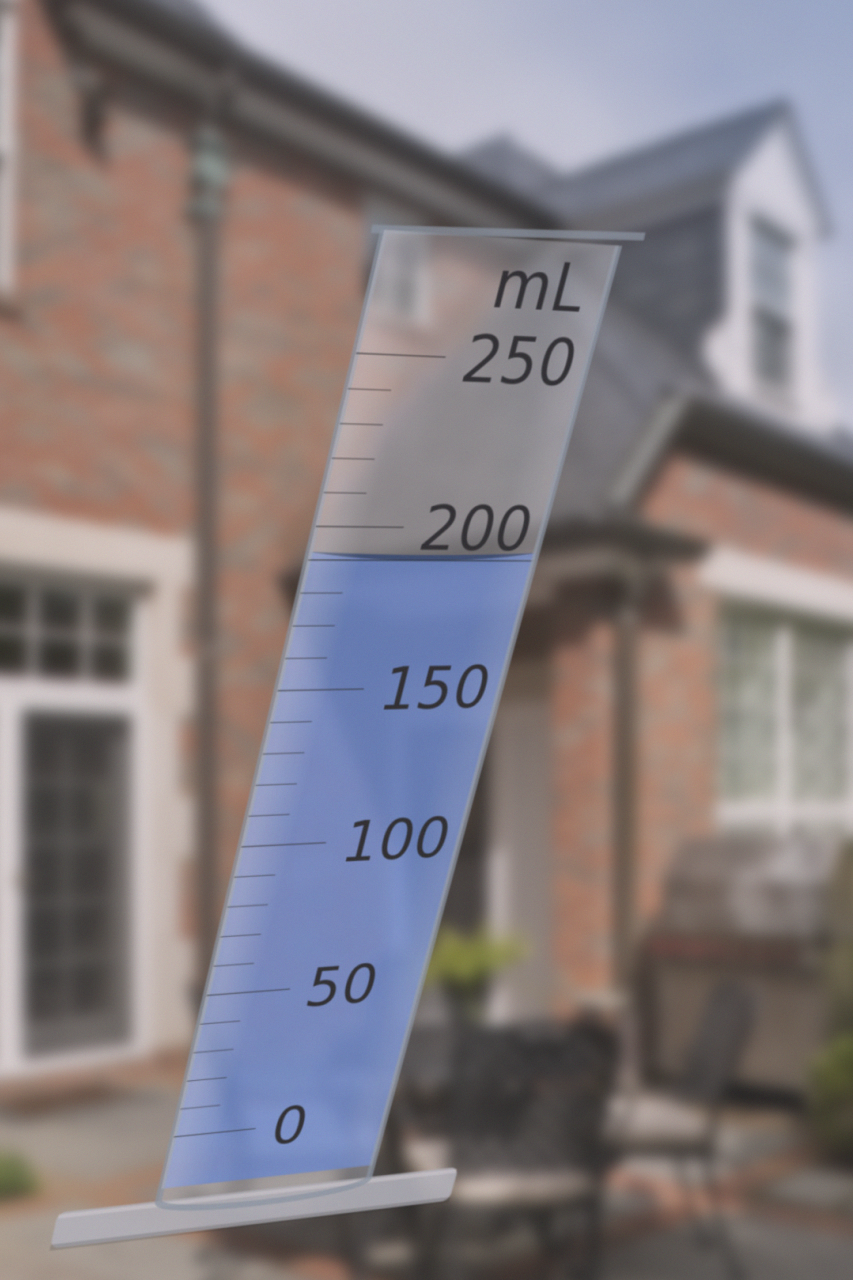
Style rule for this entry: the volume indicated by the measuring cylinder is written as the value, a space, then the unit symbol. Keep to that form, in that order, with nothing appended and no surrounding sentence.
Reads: 190 mL
